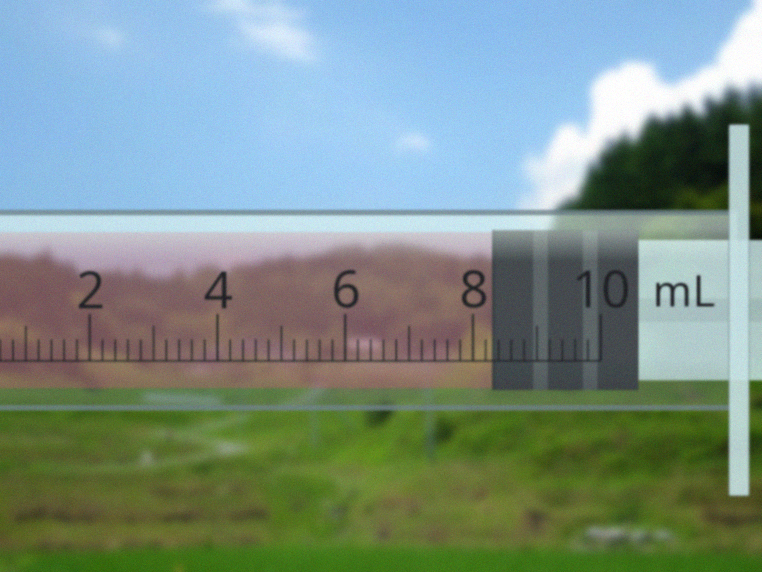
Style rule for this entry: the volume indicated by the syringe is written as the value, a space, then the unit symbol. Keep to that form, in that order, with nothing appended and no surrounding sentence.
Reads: 8.3 mL
